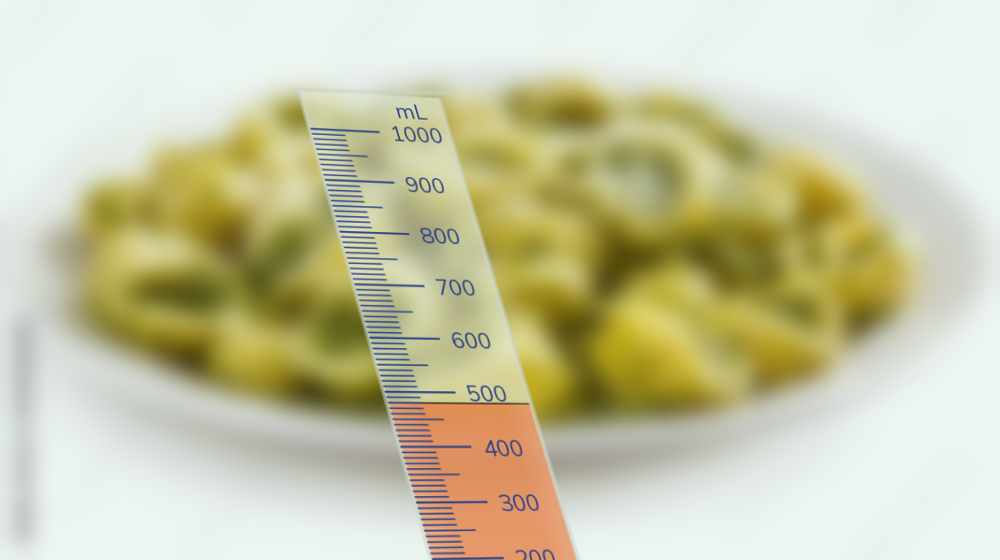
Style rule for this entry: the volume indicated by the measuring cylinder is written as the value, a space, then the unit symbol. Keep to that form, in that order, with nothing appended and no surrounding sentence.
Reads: 480 mL
